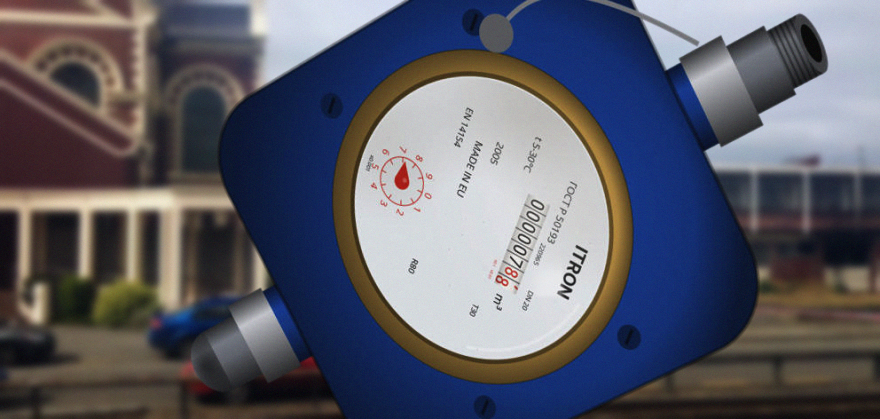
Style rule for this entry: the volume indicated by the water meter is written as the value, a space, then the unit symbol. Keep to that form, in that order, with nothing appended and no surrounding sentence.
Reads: 7.877 m³
